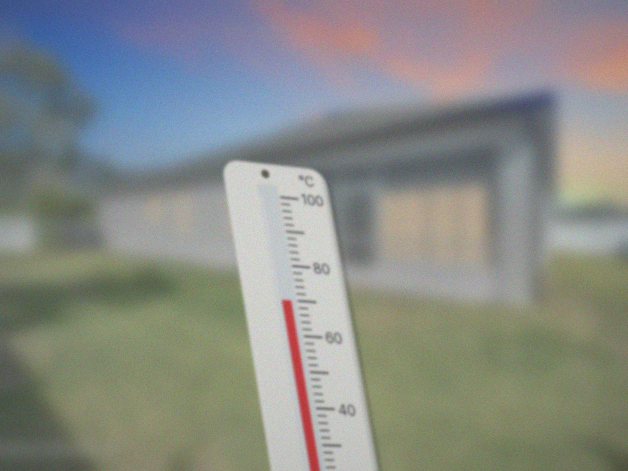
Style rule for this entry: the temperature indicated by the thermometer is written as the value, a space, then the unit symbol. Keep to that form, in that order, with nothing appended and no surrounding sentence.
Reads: 70 °C
